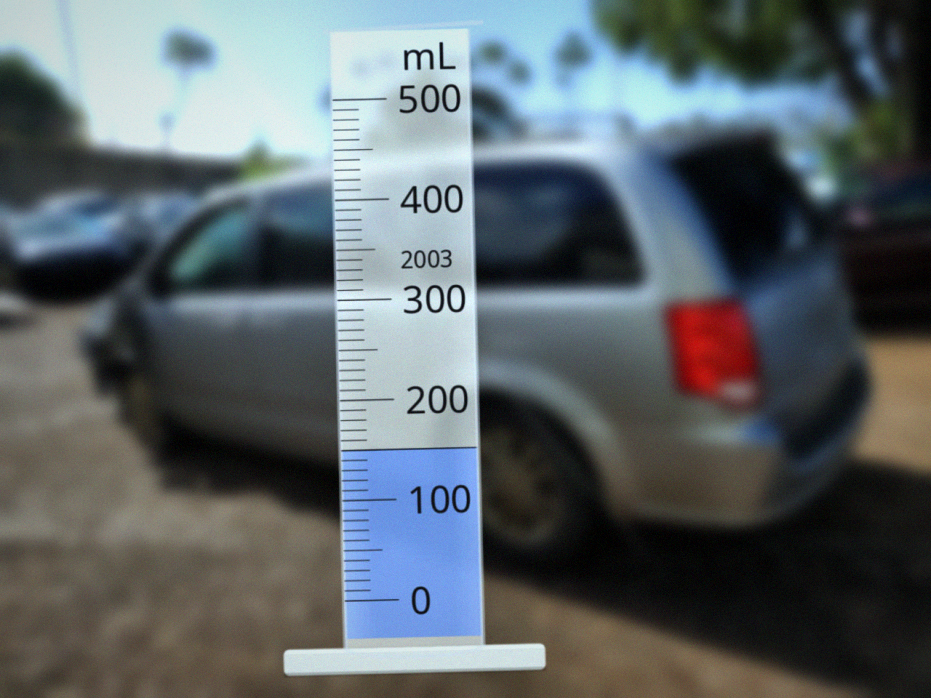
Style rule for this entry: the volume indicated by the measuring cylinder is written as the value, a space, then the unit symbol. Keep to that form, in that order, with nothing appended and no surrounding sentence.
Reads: 150 mL
